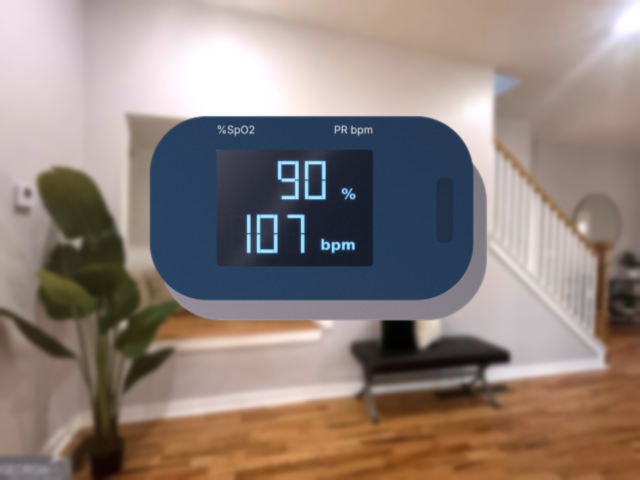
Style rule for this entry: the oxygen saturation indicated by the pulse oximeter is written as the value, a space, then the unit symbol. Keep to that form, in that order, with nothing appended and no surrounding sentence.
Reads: 90 %
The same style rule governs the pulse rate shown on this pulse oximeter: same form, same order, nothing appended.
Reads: 107 bpm
